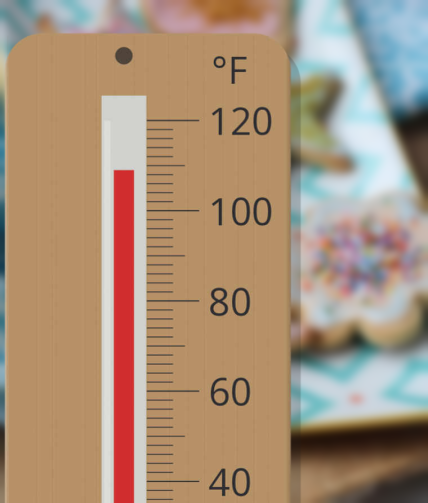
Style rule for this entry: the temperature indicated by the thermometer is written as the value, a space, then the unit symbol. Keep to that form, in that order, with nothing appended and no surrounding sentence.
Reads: 109 °F
